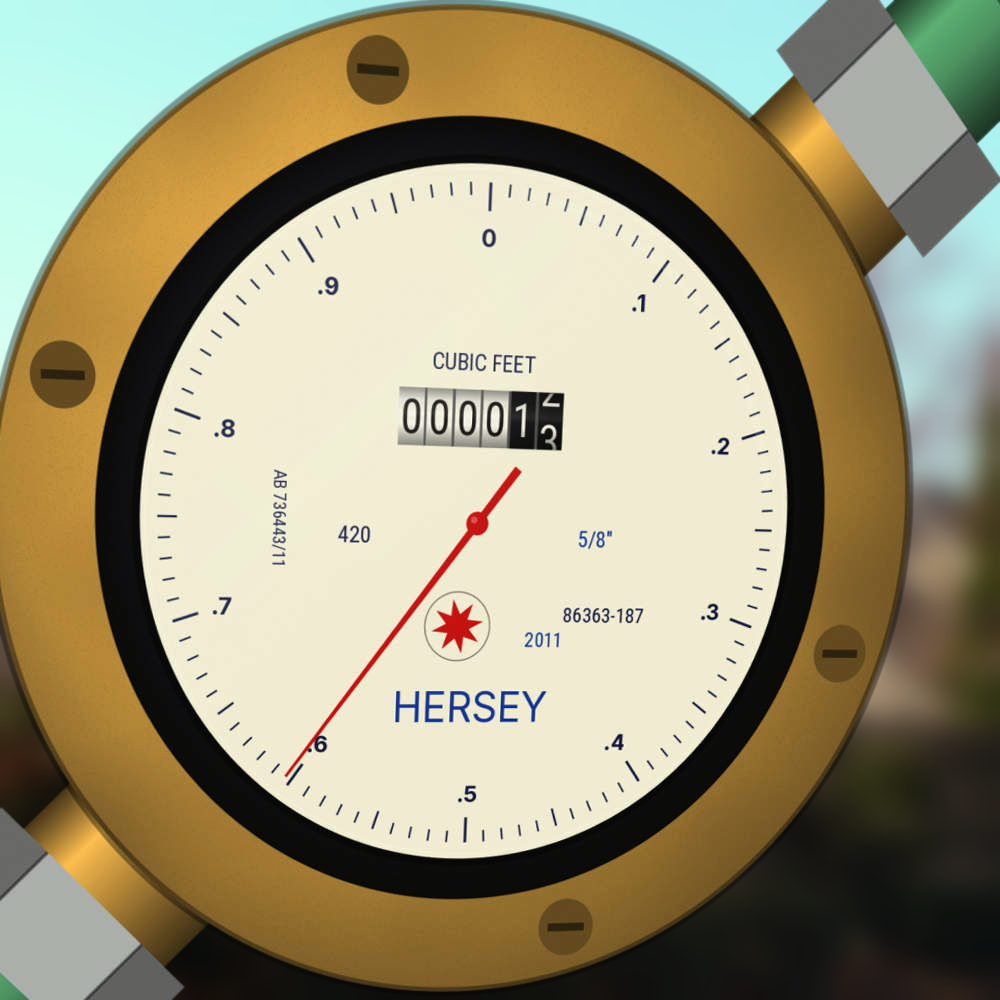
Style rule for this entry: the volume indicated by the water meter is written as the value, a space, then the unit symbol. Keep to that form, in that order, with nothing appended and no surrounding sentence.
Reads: 12.60 ft³
